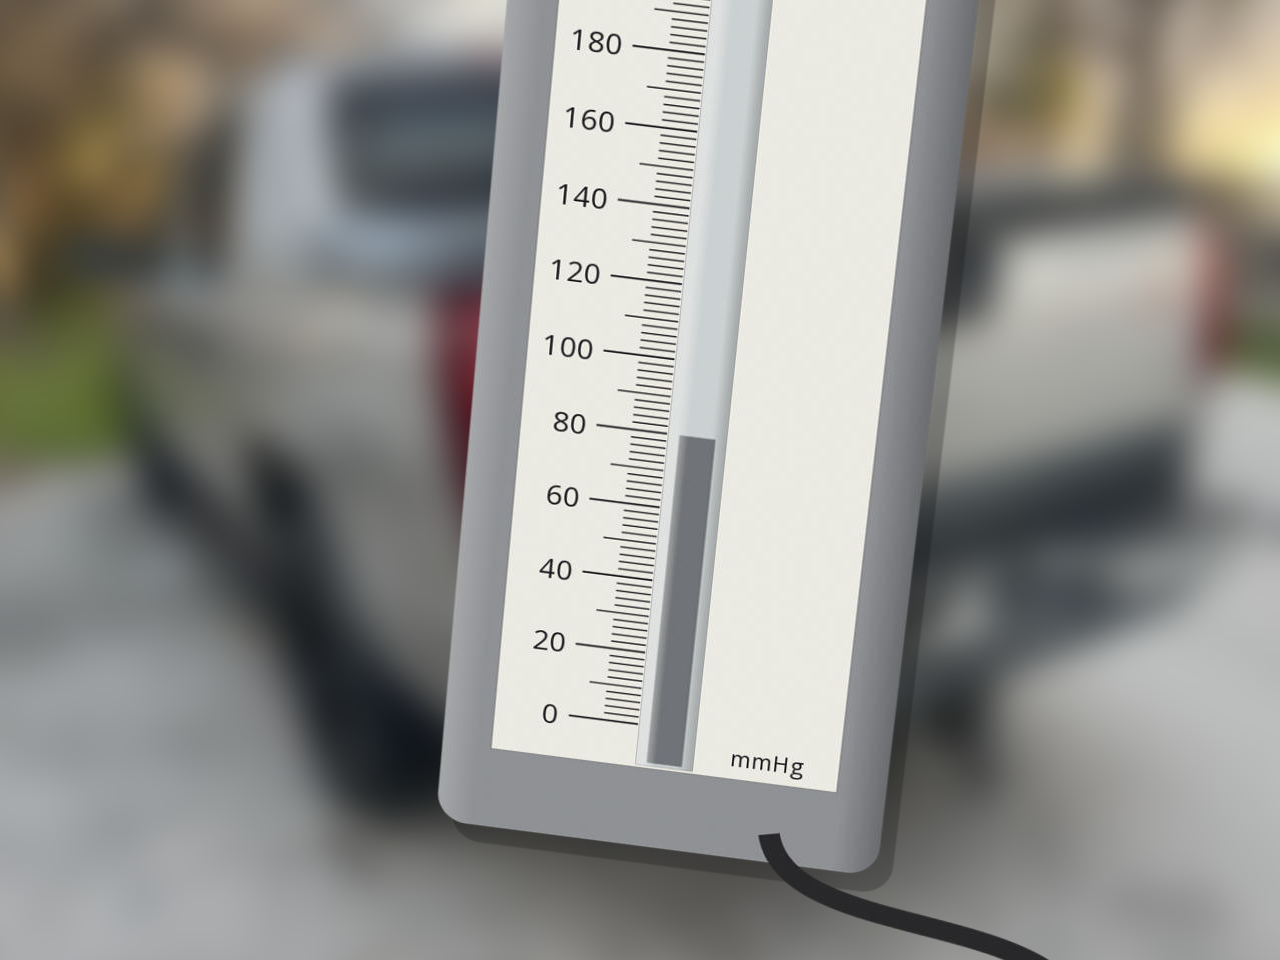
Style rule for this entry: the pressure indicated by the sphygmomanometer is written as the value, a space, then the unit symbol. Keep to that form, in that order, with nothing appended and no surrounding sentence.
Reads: 80 mmHg
